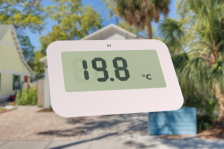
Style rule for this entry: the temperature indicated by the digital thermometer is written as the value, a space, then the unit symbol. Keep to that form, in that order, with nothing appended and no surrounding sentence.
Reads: 19.8 °C
